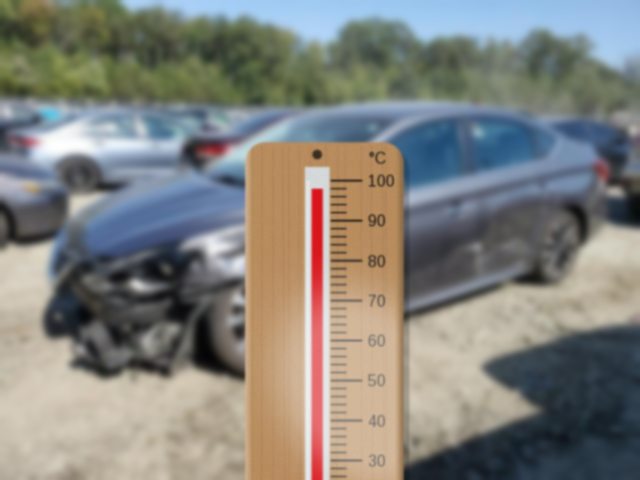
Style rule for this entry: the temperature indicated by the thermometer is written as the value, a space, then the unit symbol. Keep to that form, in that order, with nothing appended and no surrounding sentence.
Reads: 98 °C
